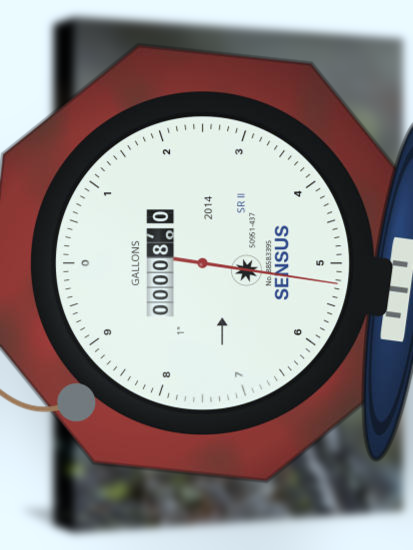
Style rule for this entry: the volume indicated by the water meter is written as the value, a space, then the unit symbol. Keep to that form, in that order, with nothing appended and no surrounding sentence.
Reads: 875.2 gal
